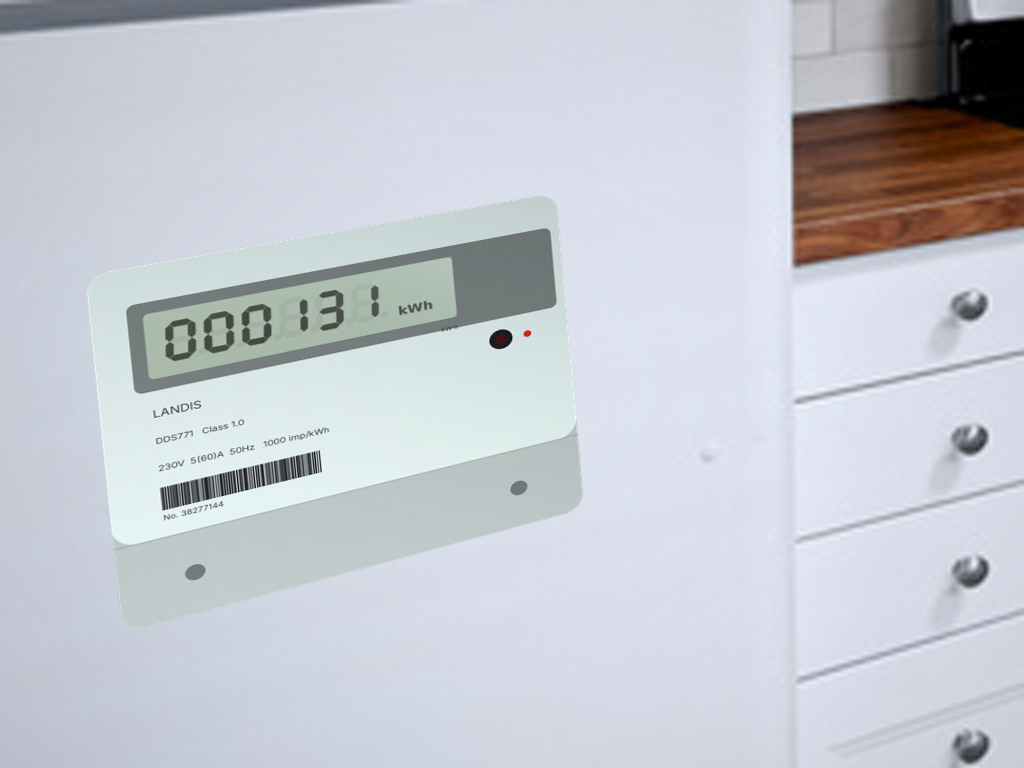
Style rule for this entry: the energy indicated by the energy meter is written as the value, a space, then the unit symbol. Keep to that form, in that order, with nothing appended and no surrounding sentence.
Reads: 131 kWh
